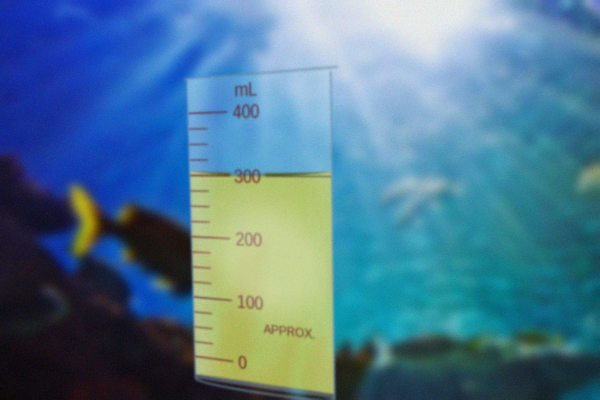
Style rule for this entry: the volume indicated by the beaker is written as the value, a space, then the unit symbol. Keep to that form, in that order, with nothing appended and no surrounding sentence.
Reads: 300 mL
